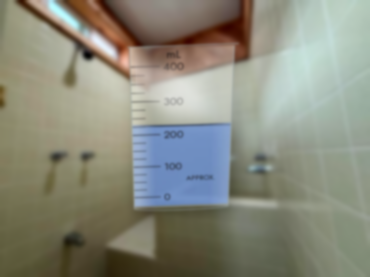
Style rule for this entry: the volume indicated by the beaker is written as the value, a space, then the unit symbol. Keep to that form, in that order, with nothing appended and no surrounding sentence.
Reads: 225 mL
